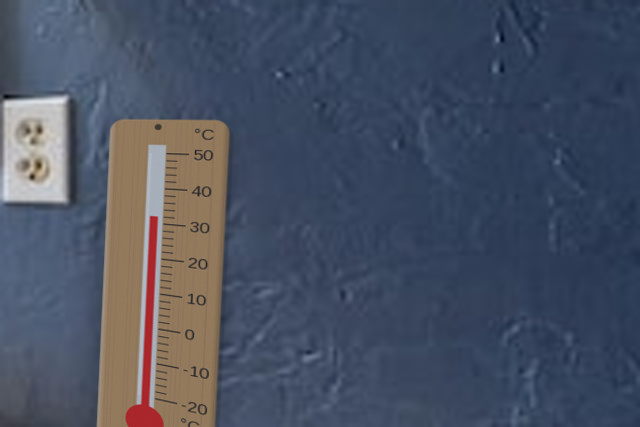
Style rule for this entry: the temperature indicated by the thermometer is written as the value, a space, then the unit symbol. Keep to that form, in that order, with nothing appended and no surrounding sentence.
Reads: 32 °C
